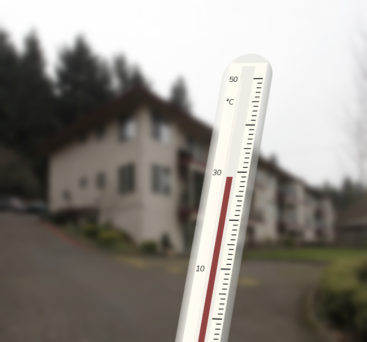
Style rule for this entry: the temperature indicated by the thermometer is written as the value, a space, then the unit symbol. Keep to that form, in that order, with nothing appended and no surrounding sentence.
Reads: 29 °C
